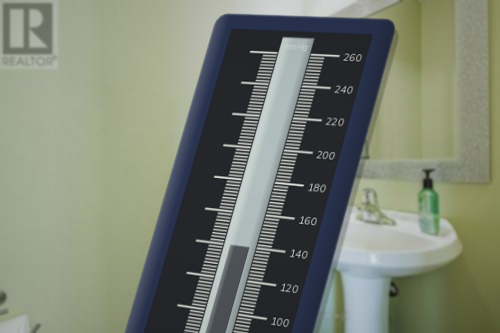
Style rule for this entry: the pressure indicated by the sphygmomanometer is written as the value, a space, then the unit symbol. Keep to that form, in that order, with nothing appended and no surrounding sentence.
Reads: 140 mmHg
